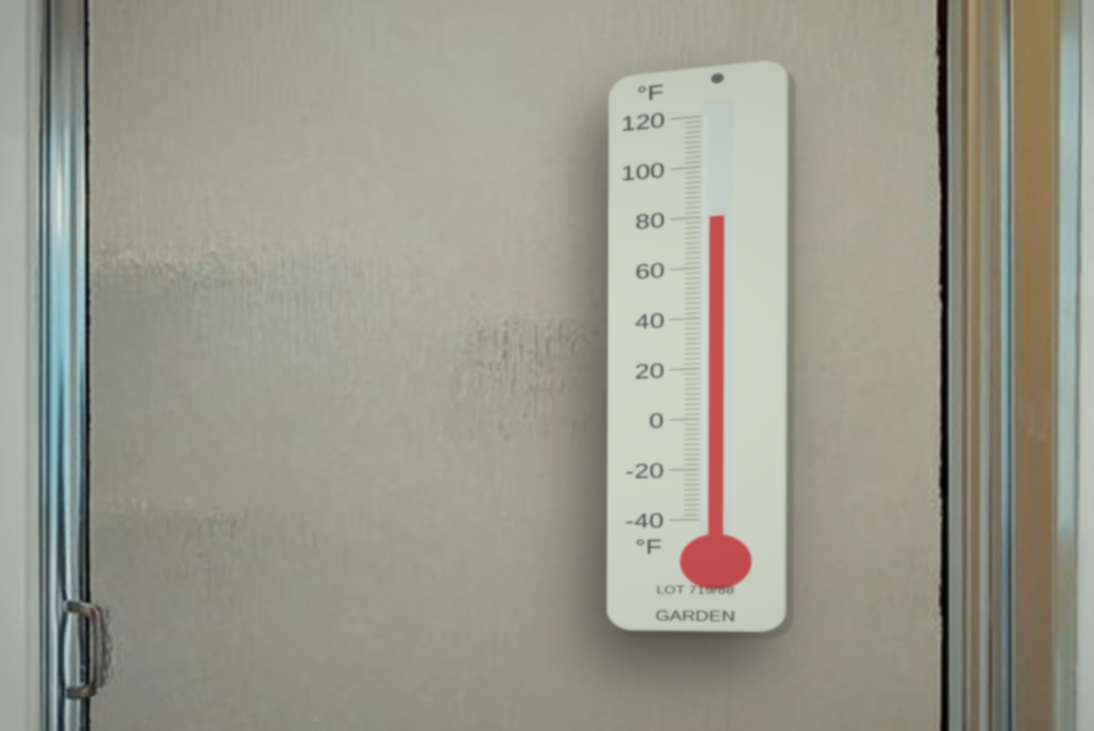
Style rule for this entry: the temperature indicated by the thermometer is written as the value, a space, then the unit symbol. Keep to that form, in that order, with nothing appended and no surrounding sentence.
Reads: 80 °F
